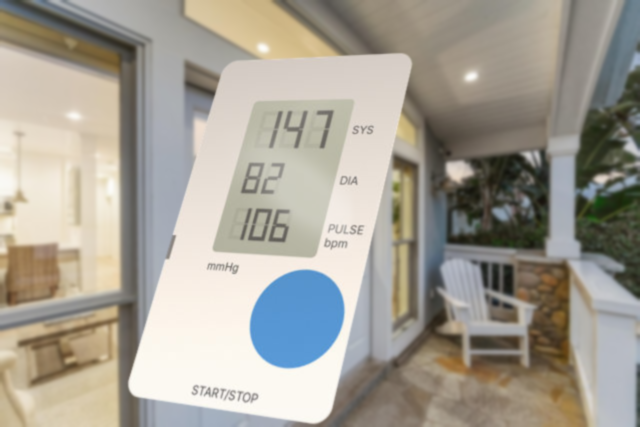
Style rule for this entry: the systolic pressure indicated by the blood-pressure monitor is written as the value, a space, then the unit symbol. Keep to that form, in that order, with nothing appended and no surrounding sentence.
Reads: 147 mmHg
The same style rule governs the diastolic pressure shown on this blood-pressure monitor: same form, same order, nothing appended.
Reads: 82 mmHg
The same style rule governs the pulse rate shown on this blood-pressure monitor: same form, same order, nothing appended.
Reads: 106 bpm
